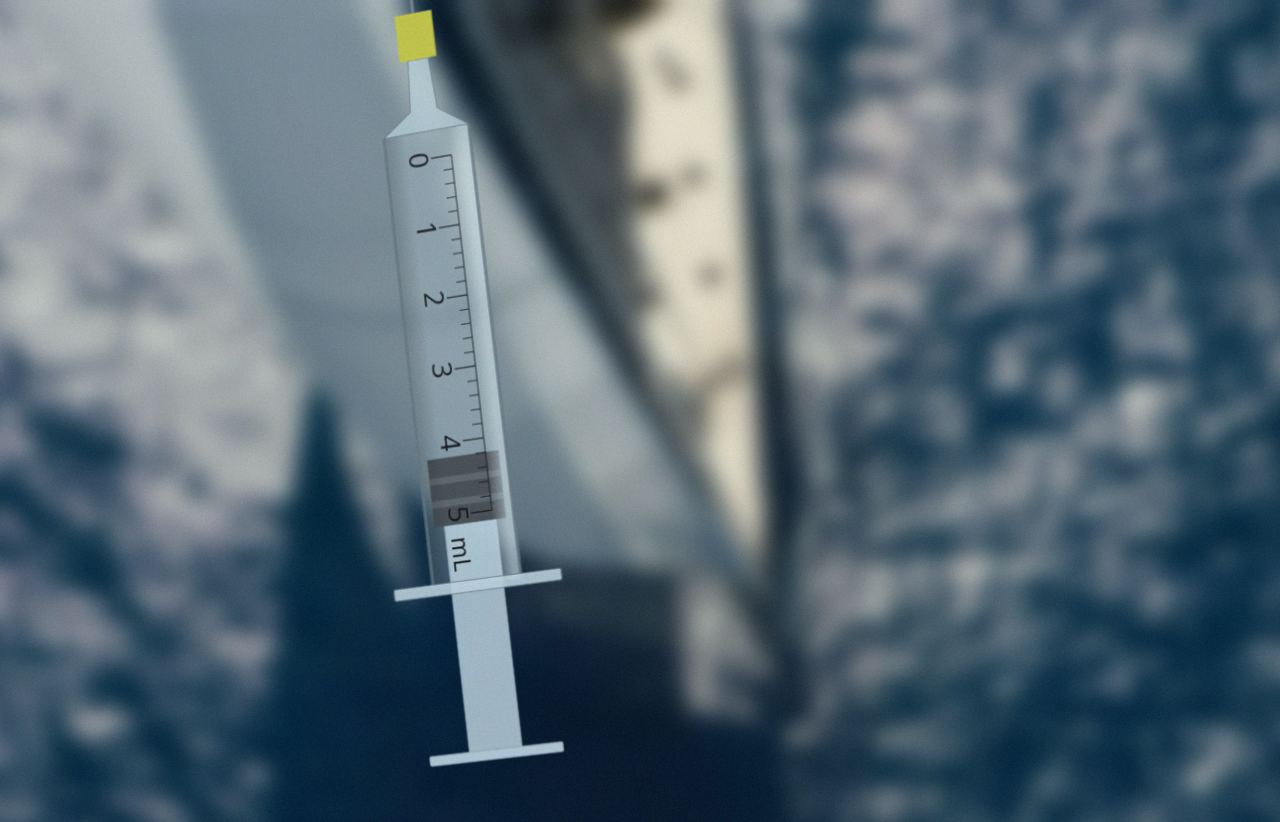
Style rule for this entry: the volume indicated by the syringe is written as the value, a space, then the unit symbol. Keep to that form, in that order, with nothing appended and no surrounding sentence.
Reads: 4.2 mL
